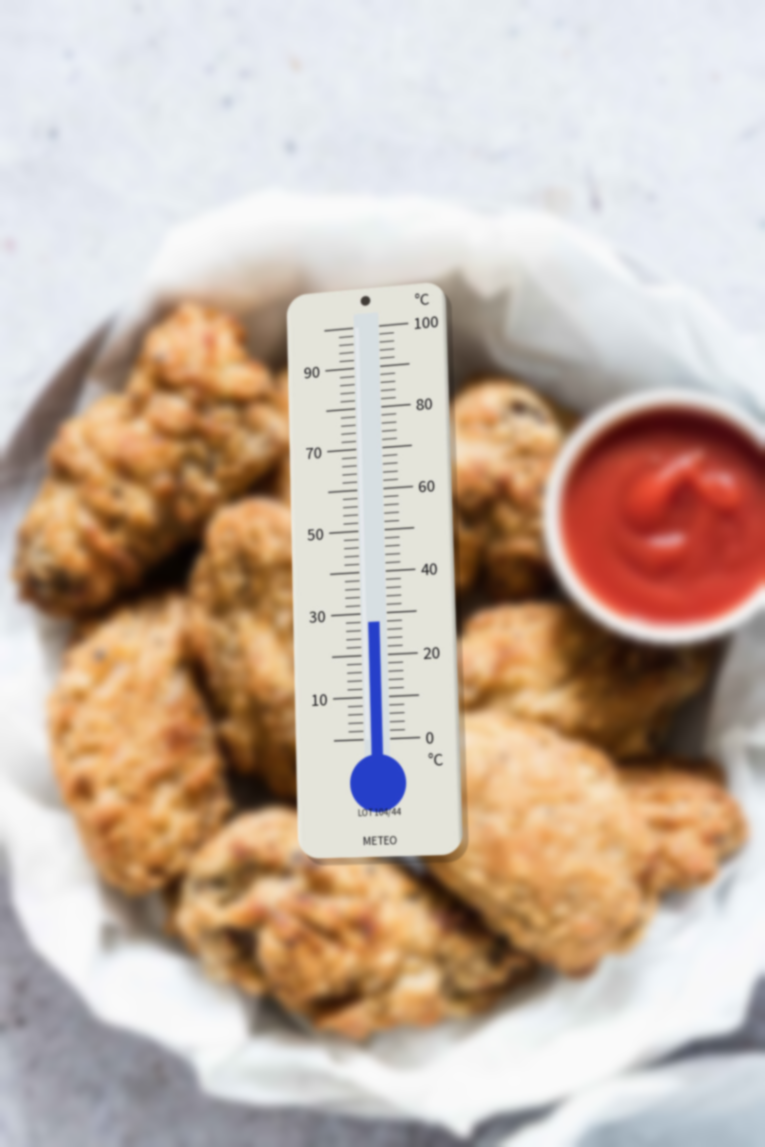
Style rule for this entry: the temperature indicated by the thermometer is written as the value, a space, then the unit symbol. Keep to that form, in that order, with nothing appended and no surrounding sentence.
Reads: 28 °C
